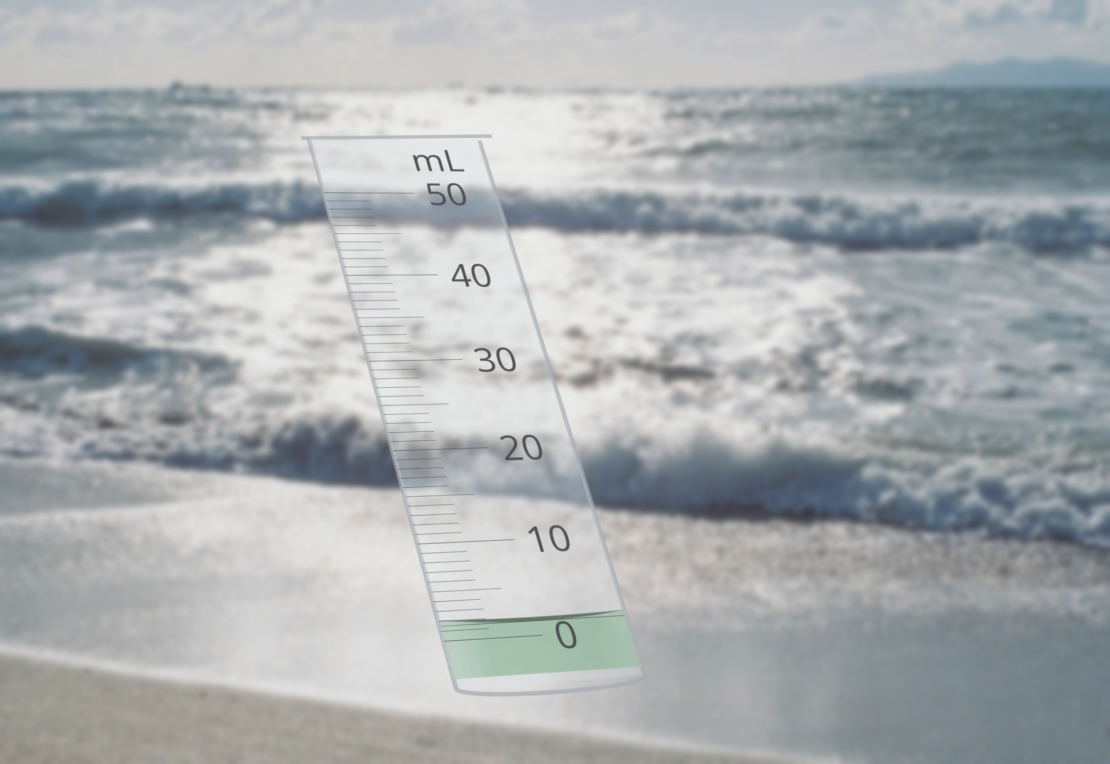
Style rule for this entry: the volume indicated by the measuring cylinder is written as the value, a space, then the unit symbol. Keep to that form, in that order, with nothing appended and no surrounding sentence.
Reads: 1.5 mL
